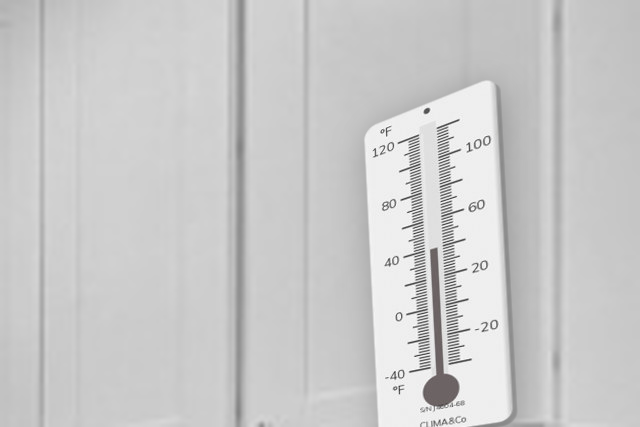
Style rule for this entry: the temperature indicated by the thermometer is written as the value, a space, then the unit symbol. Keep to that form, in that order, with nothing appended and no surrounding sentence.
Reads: 40 °F
